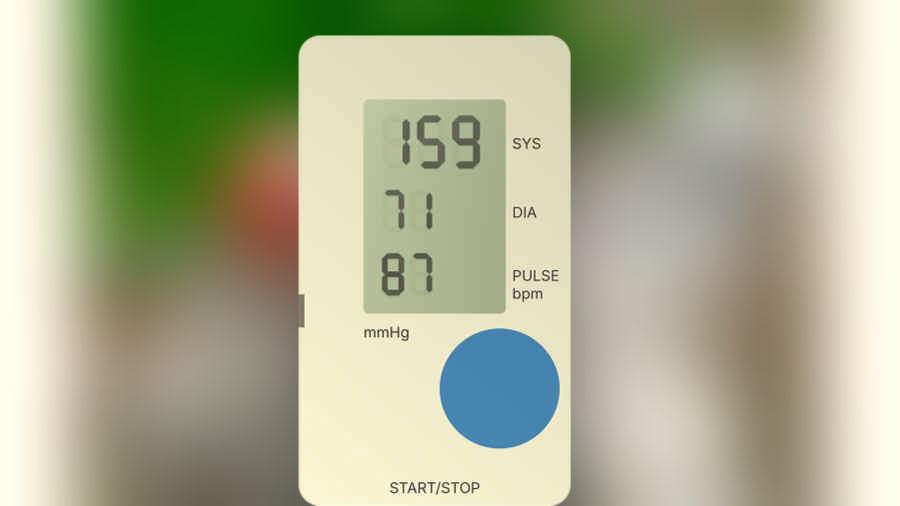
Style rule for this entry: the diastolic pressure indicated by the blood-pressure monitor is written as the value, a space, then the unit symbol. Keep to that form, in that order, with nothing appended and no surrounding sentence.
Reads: 71 mmHg
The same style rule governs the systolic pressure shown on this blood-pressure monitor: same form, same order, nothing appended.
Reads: 159 mmHg
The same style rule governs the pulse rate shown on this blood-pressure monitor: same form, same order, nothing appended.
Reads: 87 bpm
